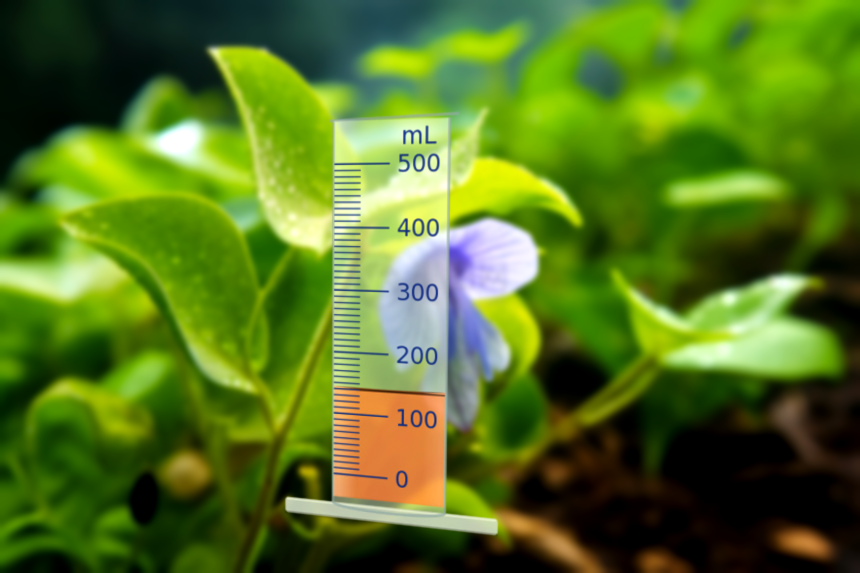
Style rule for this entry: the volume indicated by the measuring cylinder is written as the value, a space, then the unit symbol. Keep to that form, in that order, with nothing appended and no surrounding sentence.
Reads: 140 mL
